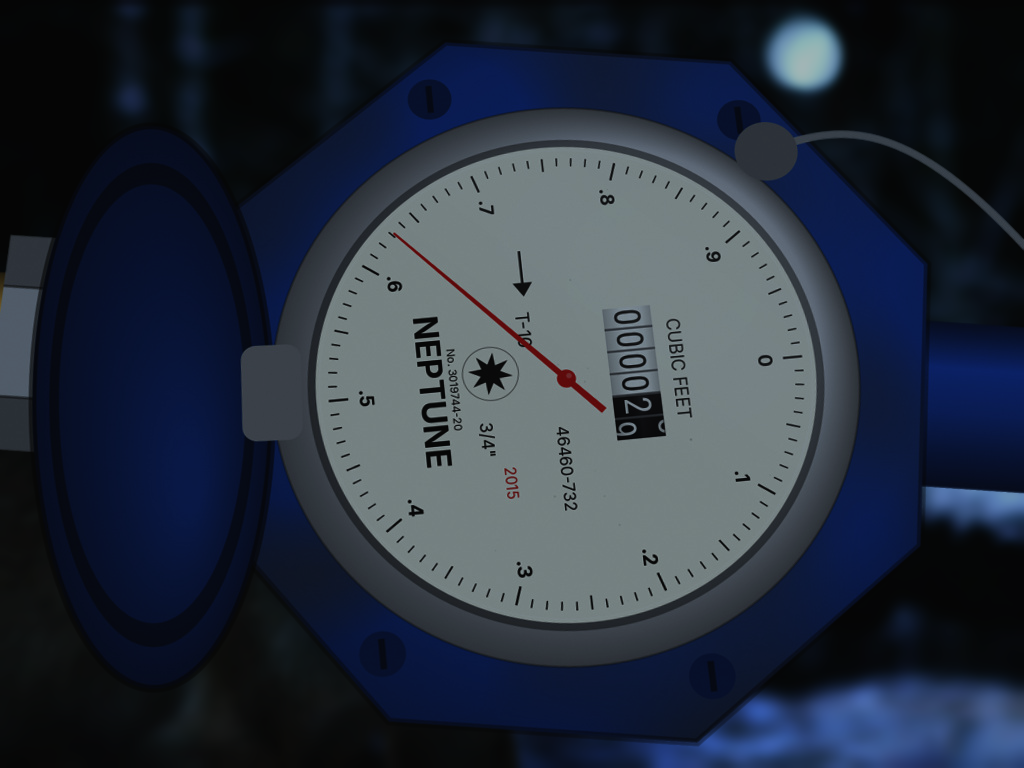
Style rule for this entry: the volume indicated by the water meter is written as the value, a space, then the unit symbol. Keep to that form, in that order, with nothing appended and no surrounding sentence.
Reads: 28.63 ft³
